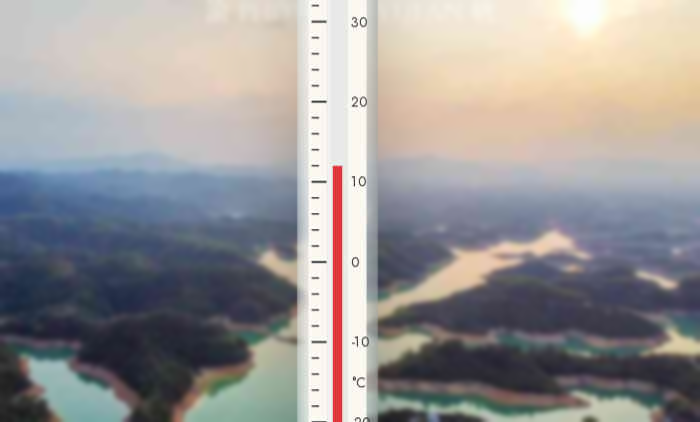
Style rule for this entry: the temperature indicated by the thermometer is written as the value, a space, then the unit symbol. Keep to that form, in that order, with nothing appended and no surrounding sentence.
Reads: 12 °C
